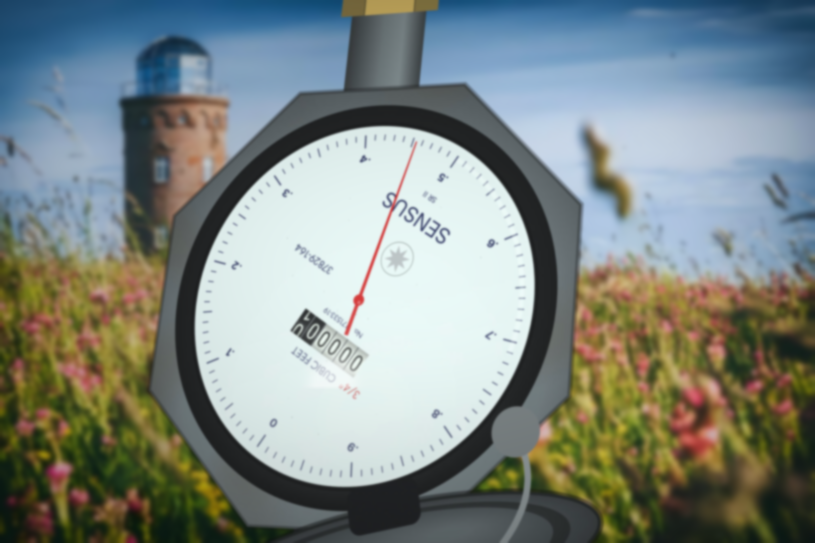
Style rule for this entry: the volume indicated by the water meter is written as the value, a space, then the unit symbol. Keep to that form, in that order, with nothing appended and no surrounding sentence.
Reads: 0.45 ft³
